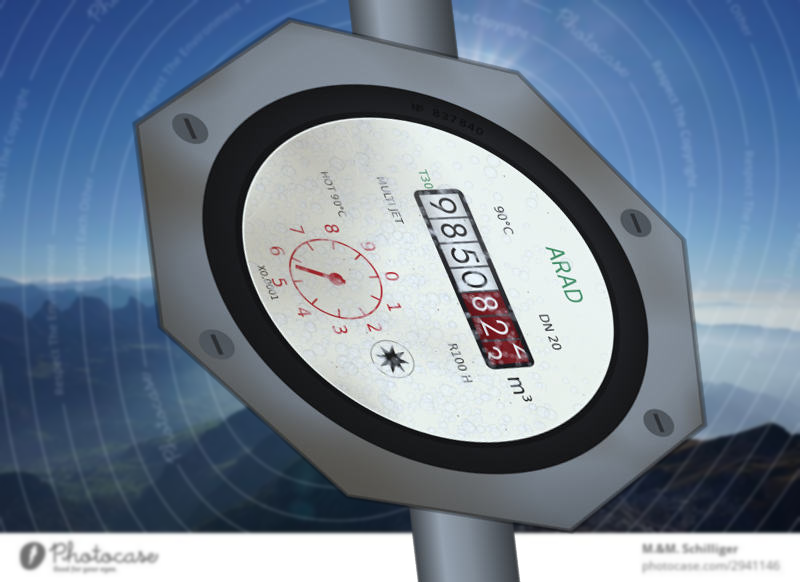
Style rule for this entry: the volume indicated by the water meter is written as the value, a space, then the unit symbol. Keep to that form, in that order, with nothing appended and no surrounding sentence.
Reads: 9850.8225 m³
